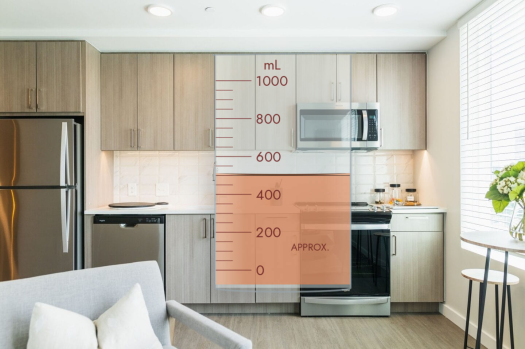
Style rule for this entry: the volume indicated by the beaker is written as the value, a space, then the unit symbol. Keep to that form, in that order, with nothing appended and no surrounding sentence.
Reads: 500 mL
